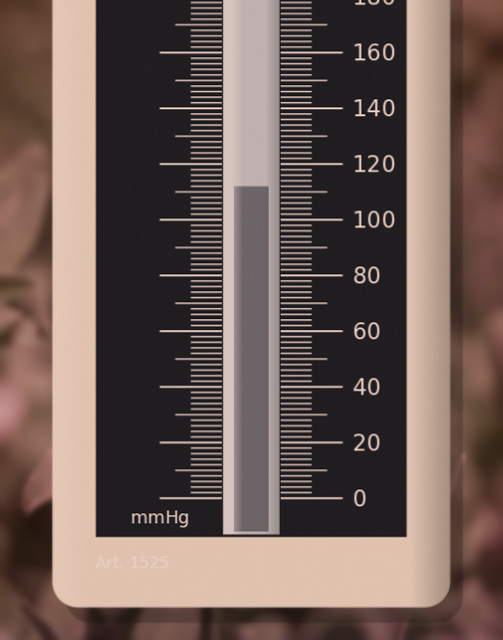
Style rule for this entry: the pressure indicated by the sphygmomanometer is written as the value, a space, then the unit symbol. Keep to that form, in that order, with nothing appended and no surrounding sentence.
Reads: 112 mmHg
